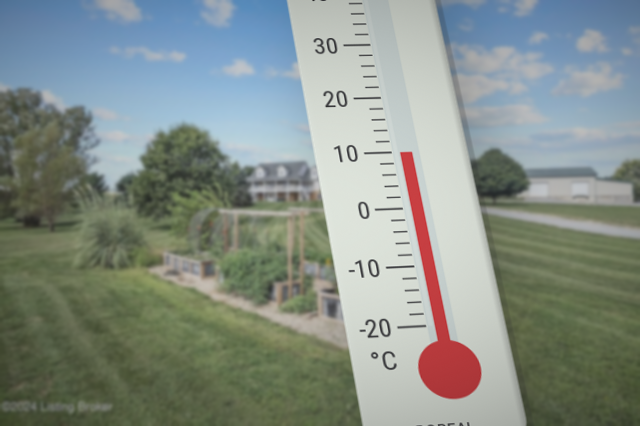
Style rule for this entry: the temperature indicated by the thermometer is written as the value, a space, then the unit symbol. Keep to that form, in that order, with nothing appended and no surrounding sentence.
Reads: 10 °C
